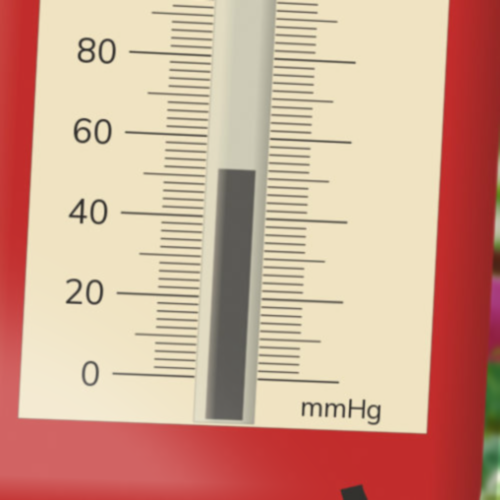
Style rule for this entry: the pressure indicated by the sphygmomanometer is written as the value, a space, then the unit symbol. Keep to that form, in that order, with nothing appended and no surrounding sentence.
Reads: 52 mmHg
